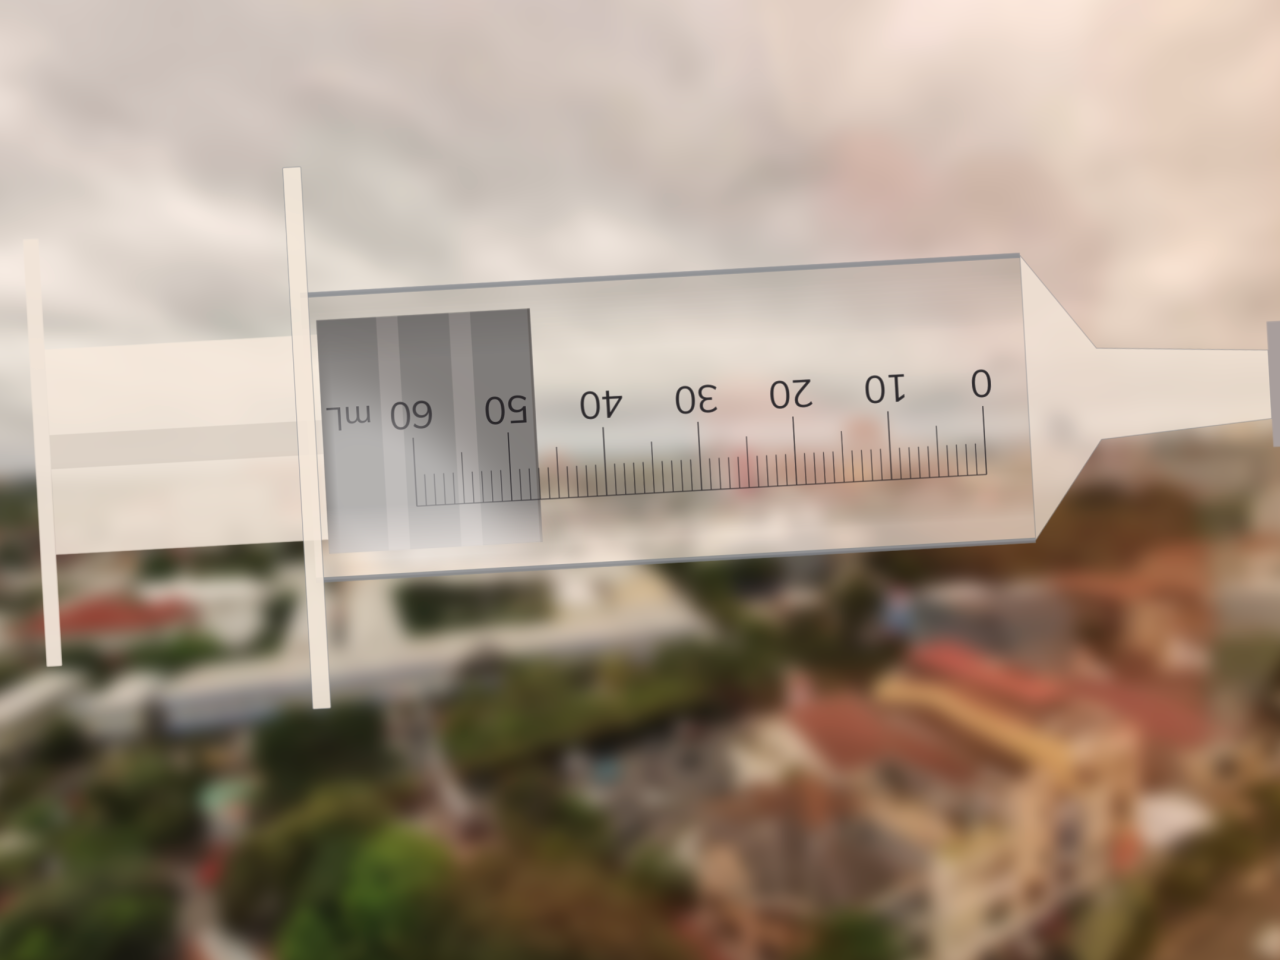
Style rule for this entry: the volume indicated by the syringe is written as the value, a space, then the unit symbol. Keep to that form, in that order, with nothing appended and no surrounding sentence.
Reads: 47 mL
